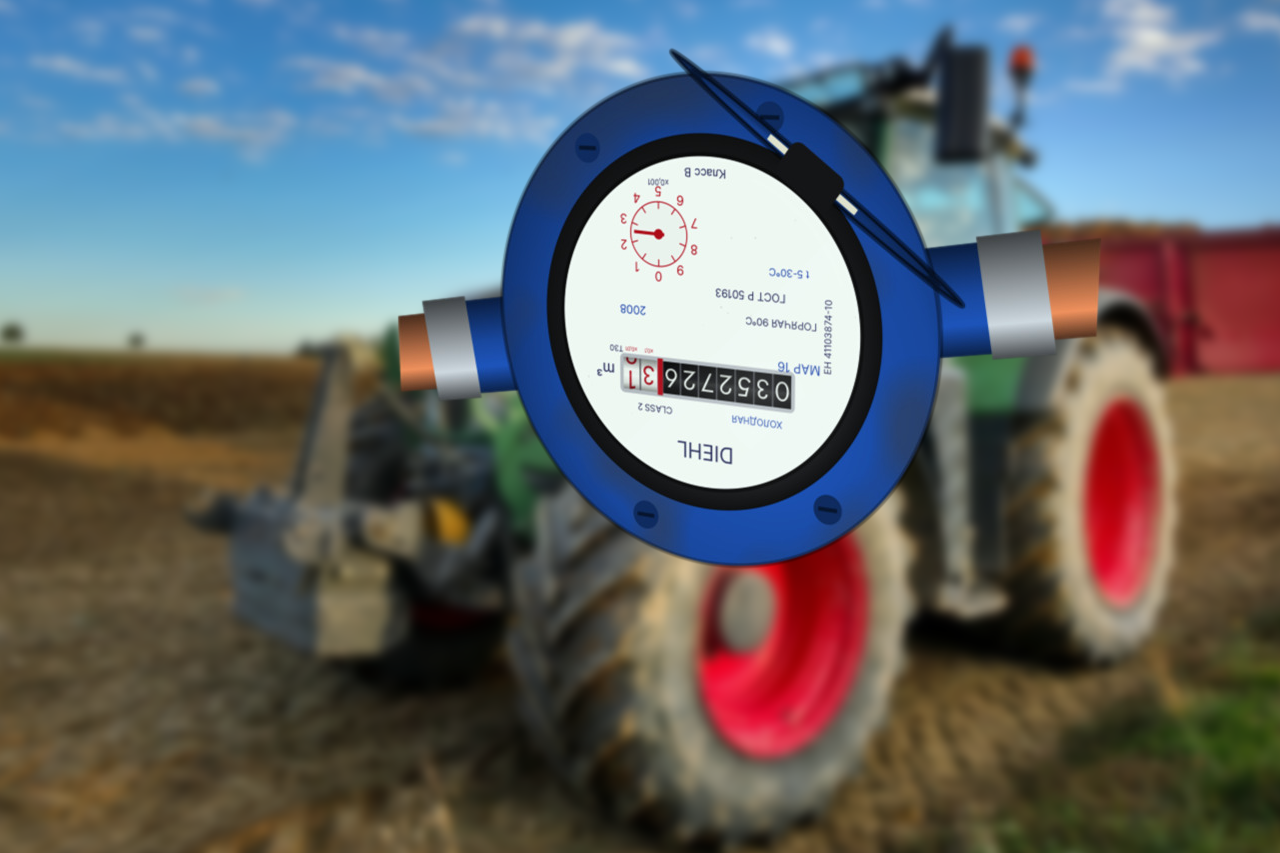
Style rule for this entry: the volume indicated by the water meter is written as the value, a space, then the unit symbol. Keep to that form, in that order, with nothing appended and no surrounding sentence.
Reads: 352726.312 m³
